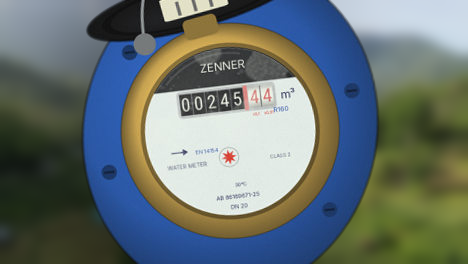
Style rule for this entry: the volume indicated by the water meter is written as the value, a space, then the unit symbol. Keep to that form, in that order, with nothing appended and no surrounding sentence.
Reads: 245.44 m³
